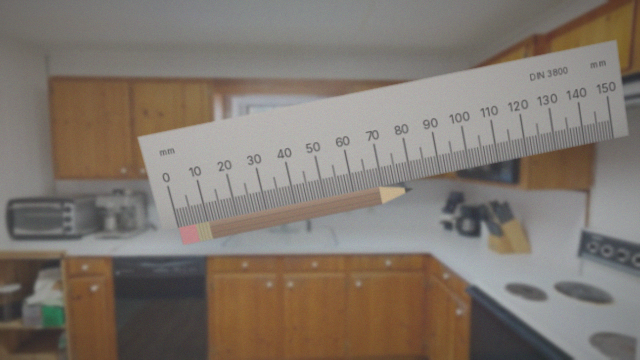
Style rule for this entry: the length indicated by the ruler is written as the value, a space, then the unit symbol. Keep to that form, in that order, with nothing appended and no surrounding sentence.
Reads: 80 mm
